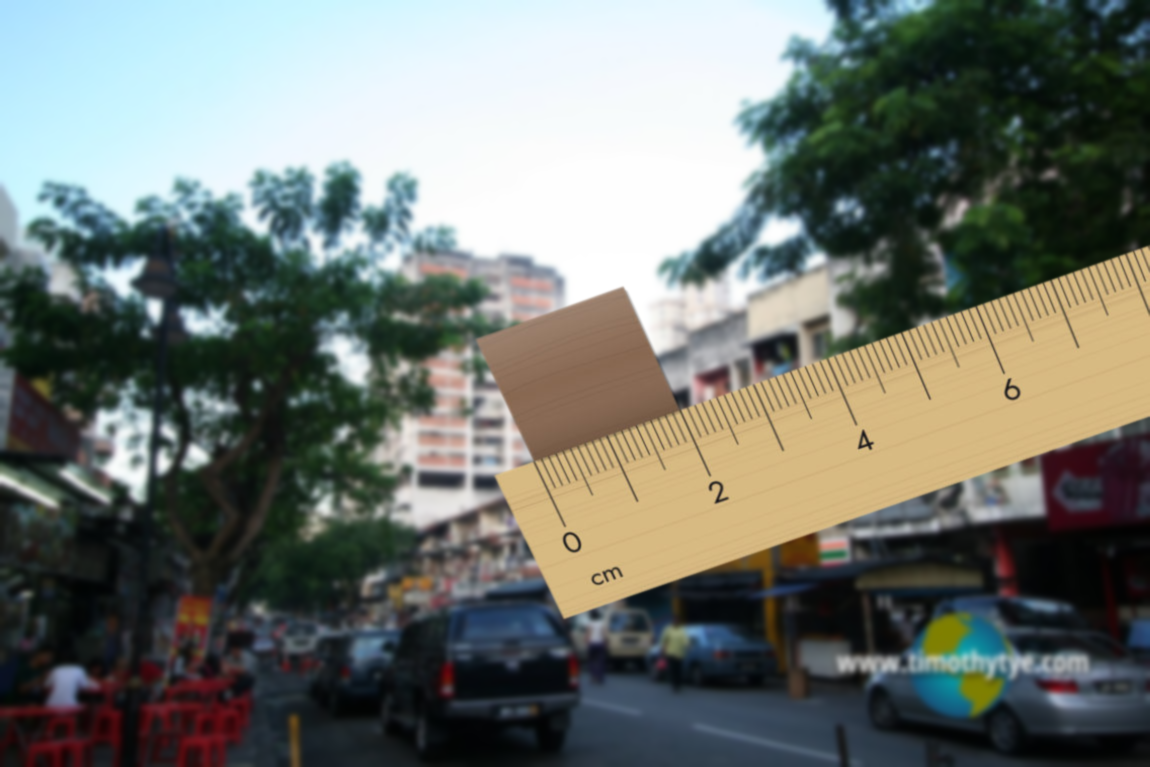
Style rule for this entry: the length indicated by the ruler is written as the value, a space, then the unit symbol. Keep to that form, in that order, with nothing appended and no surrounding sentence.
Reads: 2 cm
